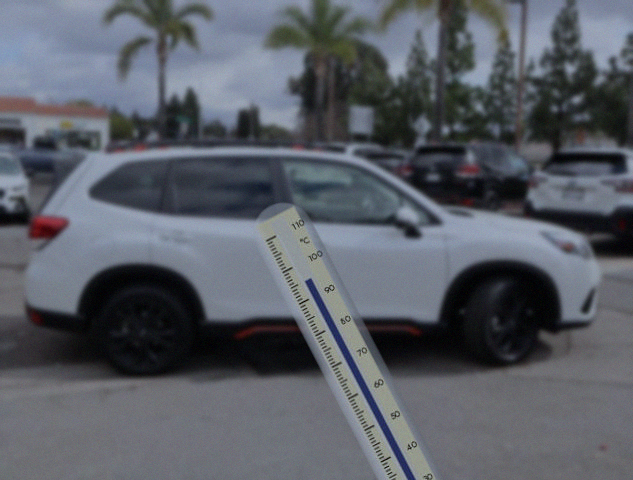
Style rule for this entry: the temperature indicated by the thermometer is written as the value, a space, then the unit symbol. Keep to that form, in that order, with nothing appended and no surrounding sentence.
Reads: 95 °C
